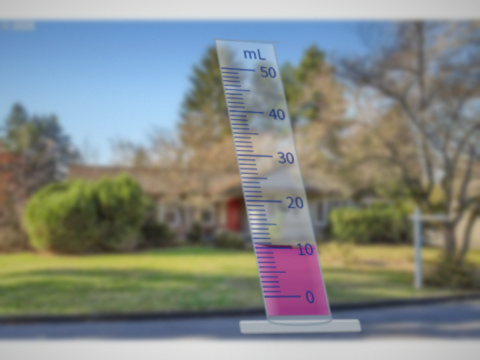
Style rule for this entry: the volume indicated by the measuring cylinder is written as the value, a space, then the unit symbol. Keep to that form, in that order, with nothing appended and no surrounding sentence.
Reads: 10 mL
